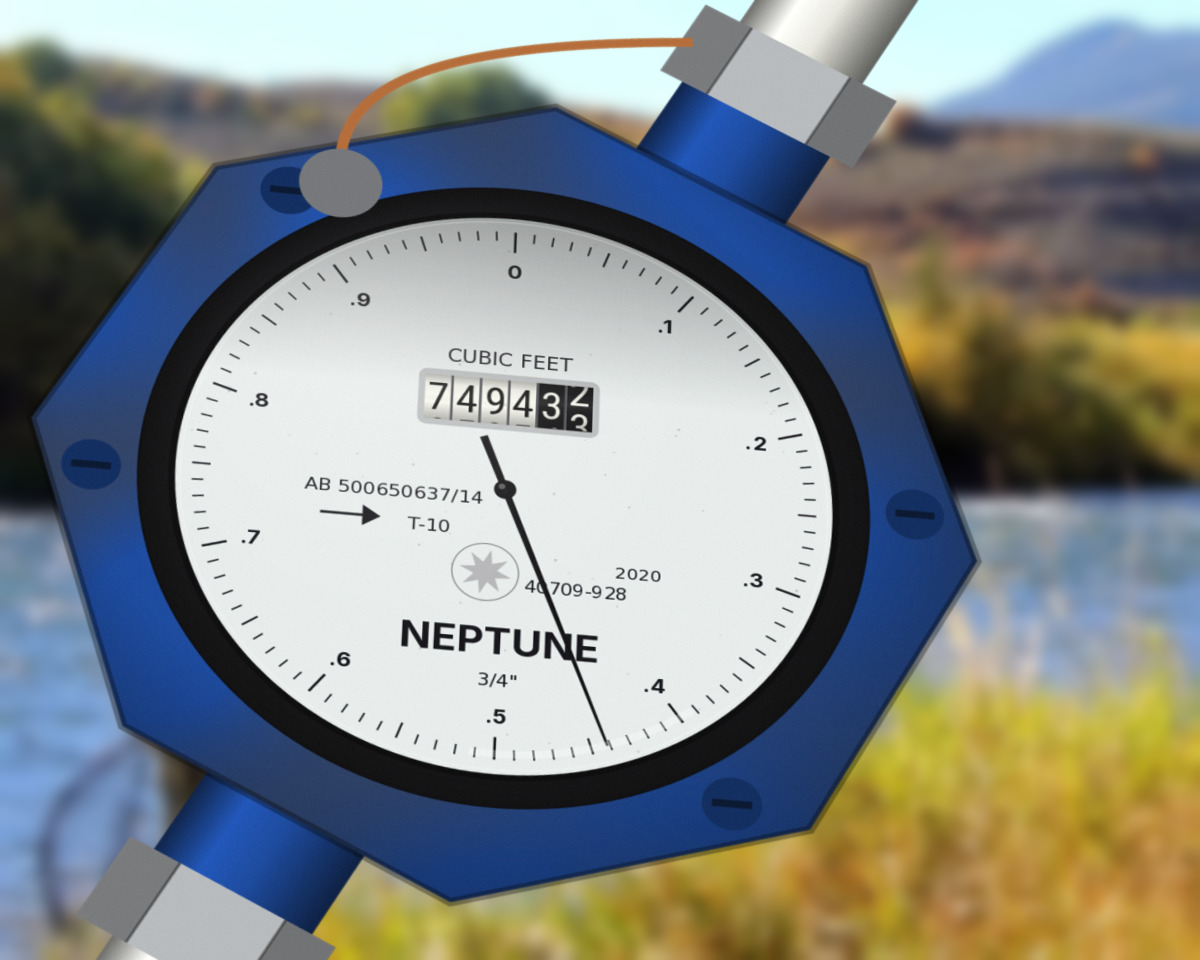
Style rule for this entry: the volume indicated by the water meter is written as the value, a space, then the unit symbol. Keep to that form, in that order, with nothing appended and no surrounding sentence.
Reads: 749432.44 ft³
